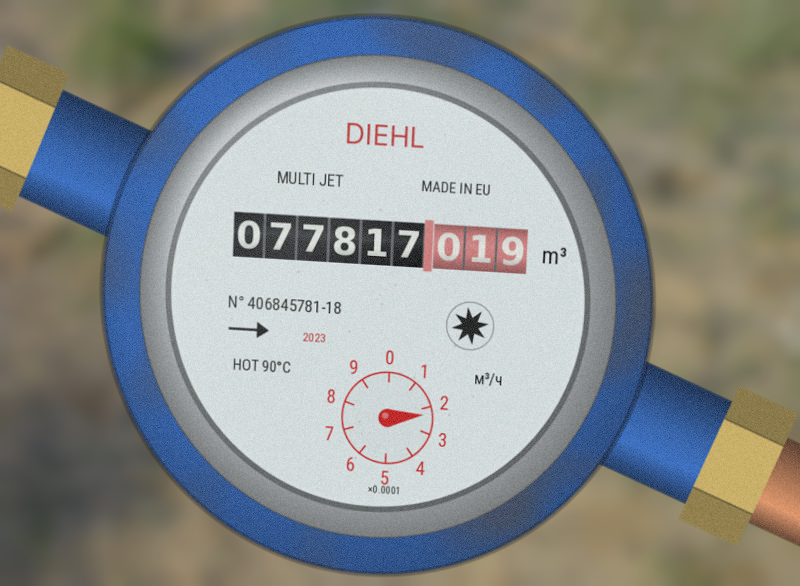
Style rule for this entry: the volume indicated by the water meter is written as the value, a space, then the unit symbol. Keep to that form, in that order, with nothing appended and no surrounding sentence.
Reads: 77817.0192 m³
